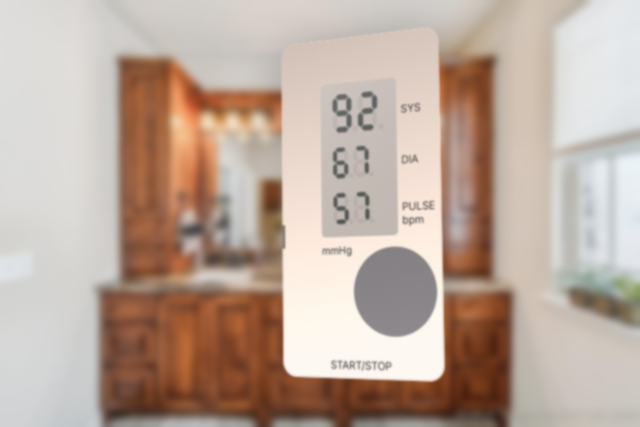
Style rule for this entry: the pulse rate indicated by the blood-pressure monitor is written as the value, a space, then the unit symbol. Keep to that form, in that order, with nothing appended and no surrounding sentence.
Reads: 57 bpm
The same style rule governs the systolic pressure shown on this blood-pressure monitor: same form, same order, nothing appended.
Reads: 92 mmHg
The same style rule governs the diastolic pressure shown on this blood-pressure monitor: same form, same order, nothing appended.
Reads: 67 mmHg
